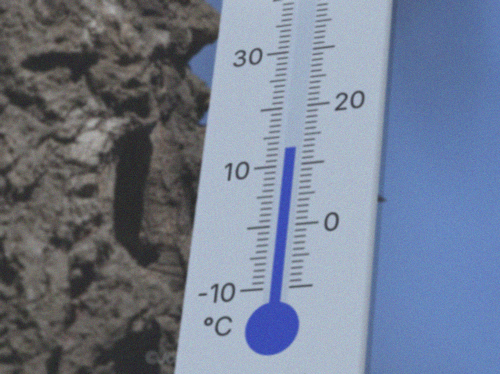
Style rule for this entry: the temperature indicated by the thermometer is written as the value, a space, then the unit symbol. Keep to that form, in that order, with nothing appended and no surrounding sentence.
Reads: 13 °C
